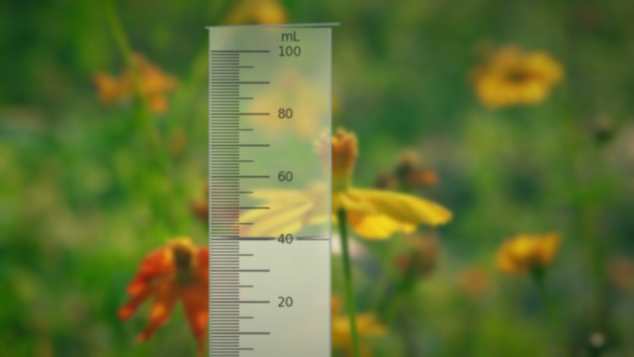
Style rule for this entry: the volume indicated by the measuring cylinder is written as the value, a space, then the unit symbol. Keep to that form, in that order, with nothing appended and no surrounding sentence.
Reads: 40 mL
